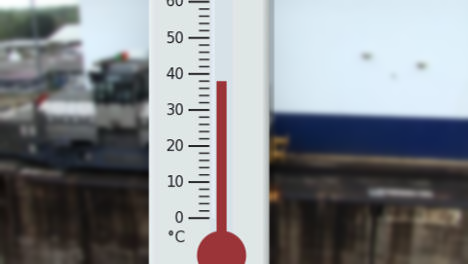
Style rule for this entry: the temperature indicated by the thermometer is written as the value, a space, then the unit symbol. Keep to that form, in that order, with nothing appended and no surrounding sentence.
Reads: 38 °C
